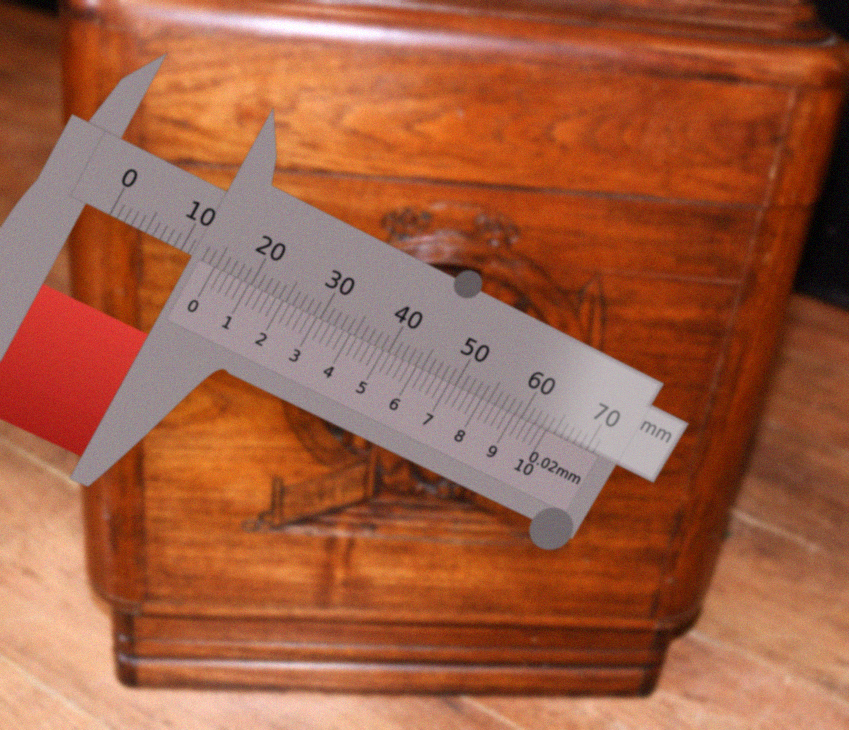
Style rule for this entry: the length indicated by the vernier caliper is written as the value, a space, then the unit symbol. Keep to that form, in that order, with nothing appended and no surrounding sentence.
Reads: 14.8 mm
